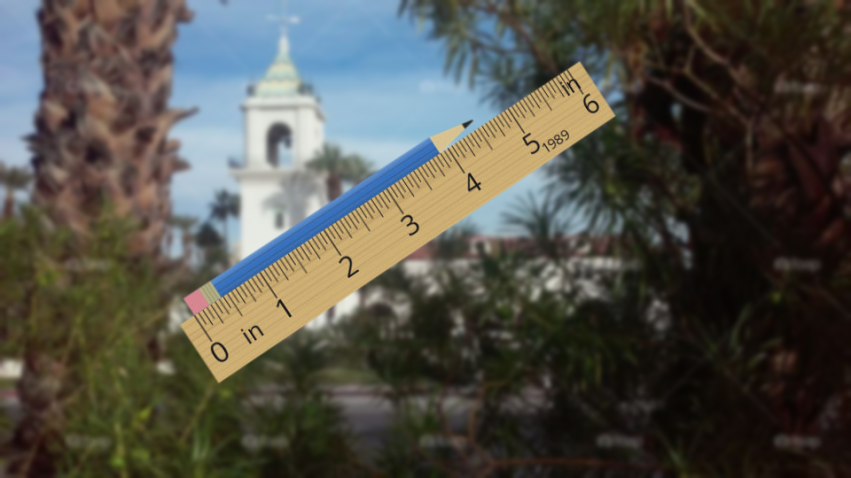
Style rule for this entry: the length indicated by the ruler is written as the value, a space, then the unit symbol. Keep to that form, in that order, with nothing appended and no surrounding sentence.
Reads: 4.5 in
